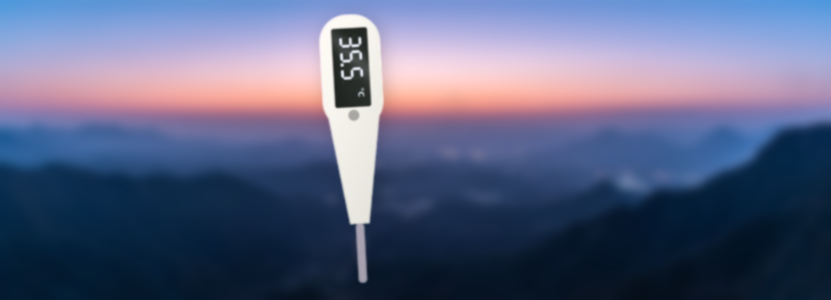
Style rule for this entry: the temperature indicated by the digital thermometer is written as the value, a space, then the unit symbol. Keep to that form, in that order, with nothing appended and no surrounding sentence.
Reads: 35.5 °C
